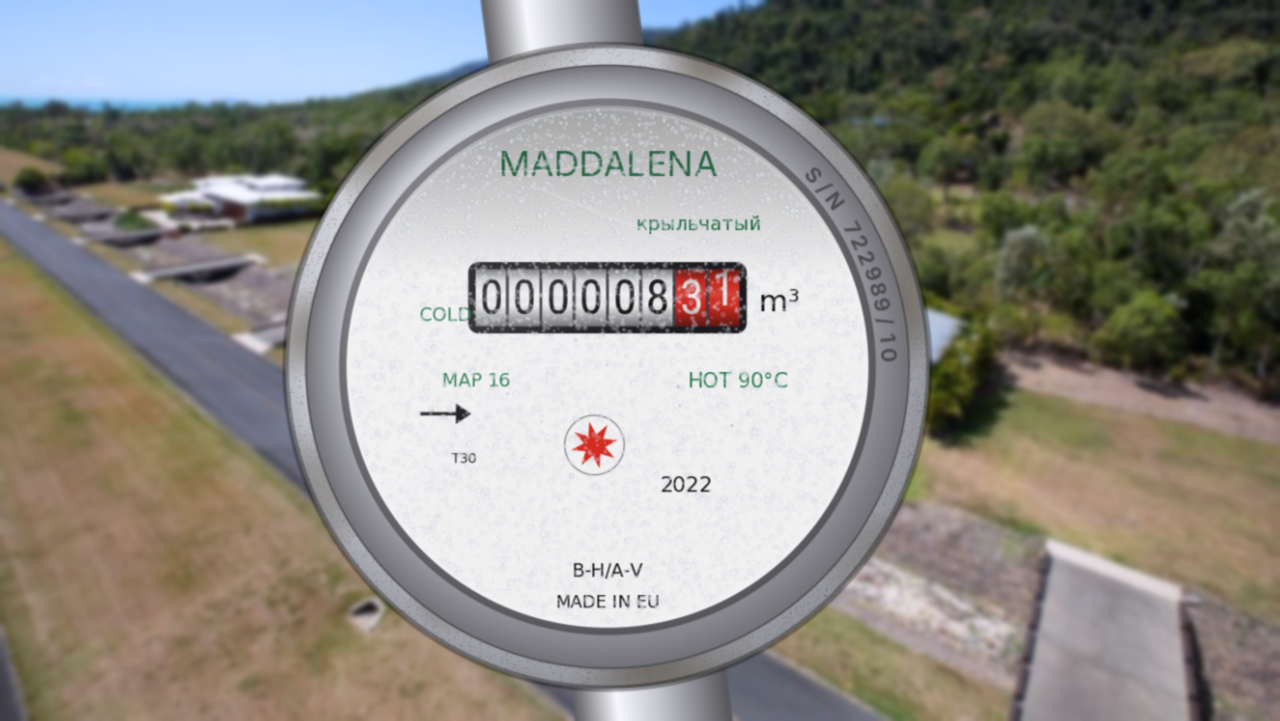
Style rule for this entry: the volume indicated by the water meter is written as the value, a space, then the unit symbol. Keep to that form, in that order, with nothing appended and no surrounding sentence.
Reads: 8.31 m³
